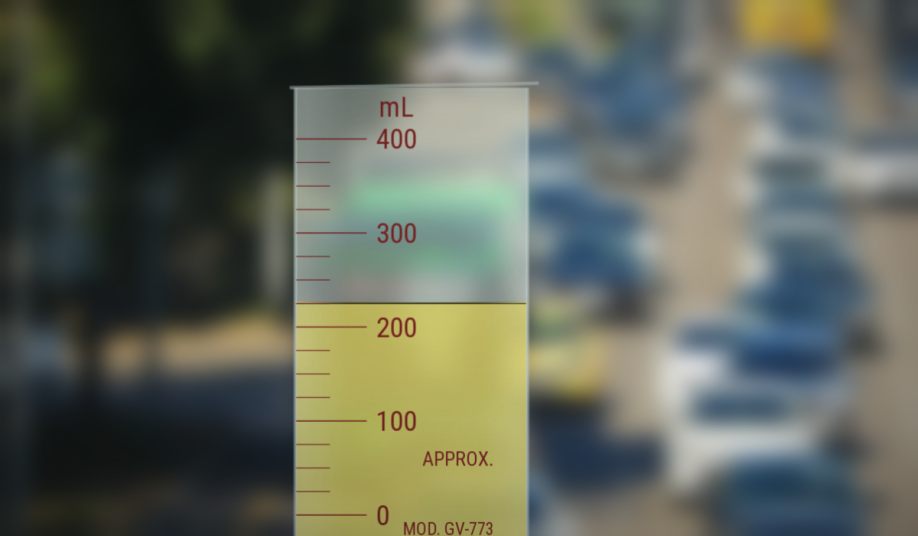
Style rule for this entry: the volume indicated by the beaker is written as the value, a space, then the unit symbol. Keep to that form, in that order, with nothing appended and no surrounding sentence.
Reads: 225 mL
